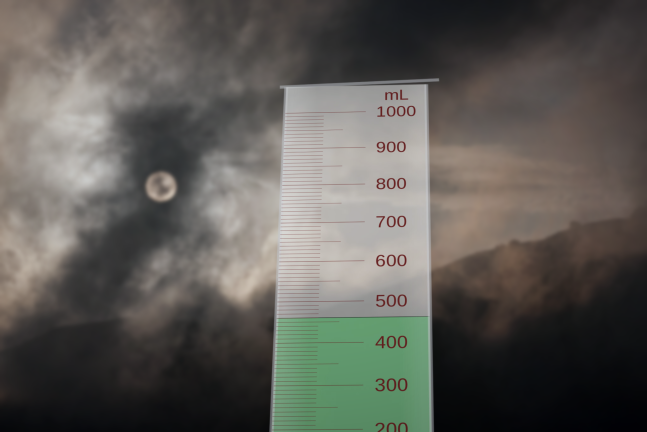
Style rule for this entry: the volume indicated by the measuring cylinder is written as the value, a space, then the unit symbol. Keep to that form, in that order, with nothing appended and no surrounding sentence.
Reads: 460 mL
